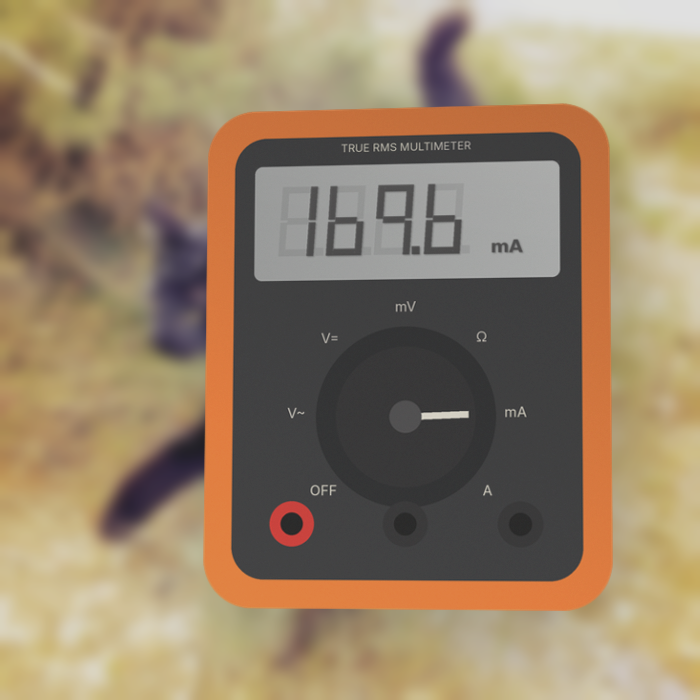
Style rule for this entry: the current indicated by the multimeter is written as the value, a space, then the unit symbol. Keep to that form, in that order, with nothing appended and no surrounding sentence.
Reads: 169.6 mA
